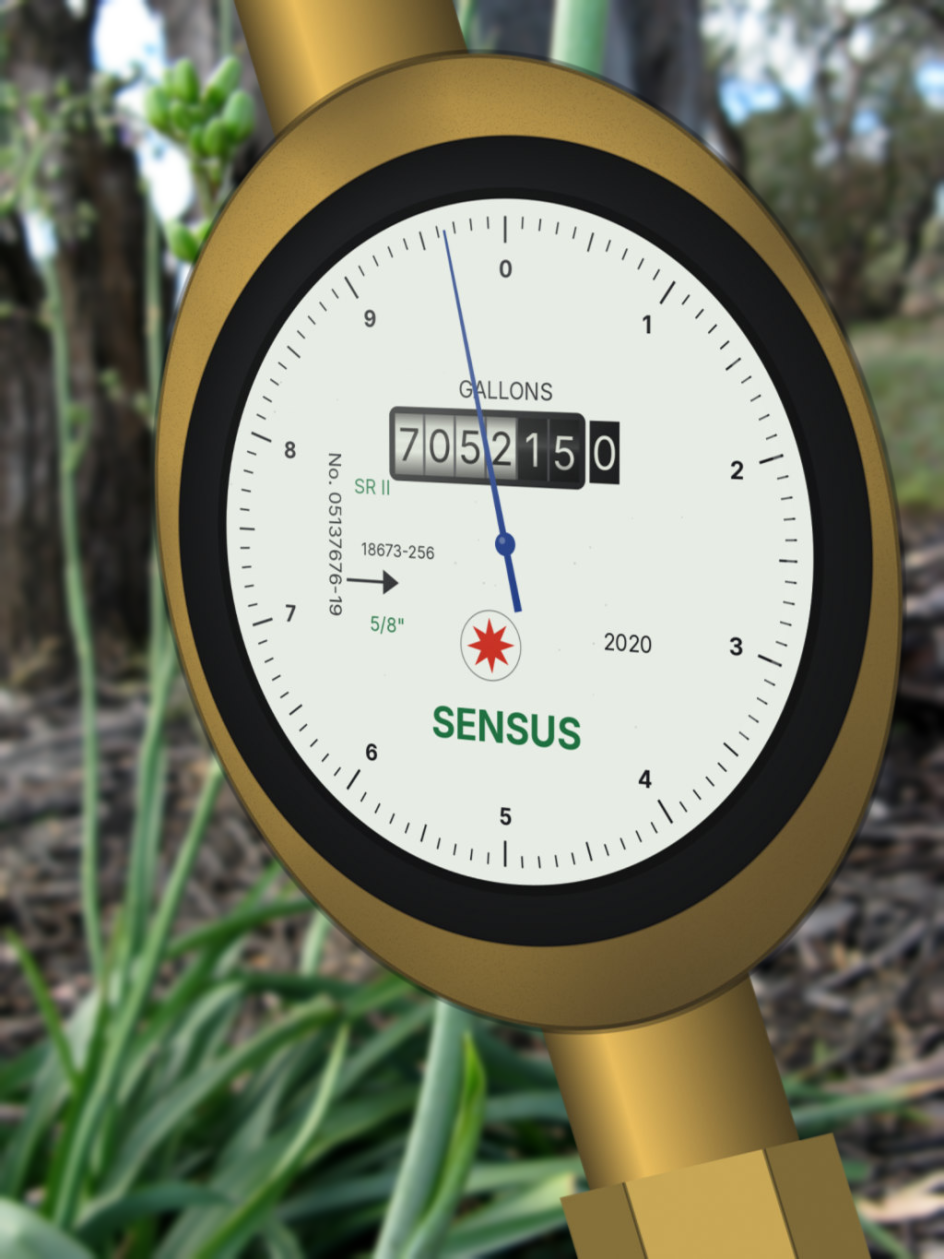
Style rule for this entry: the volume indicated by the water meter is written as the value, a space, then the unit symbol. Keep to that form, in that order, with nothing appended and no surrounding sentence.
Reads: 7052149.6 gal
